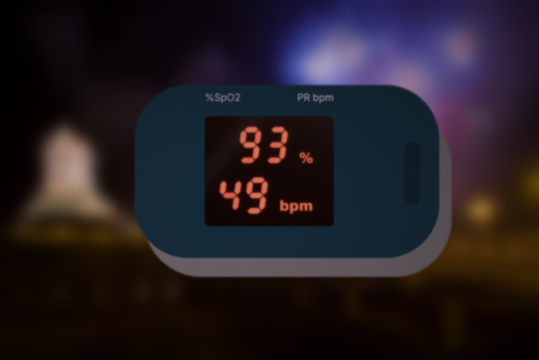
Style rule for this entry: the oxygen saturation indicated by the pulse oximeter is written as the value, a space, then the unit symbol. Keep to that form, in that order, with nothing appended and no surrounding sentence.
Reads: 93 %
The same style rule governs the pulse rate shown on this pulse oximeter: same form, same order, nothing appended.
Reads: 49 bpm
